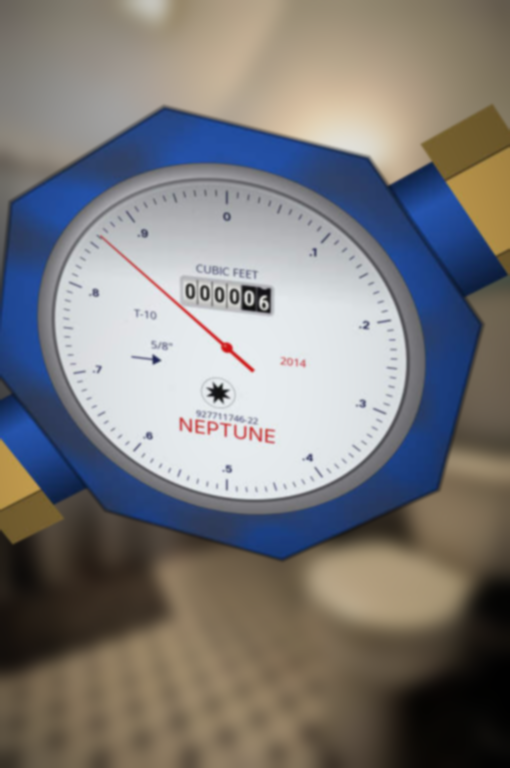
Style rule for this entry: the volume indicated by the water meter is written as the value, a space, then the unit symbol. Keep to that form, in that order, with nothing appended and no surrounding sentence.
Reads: 5.86 ft³
